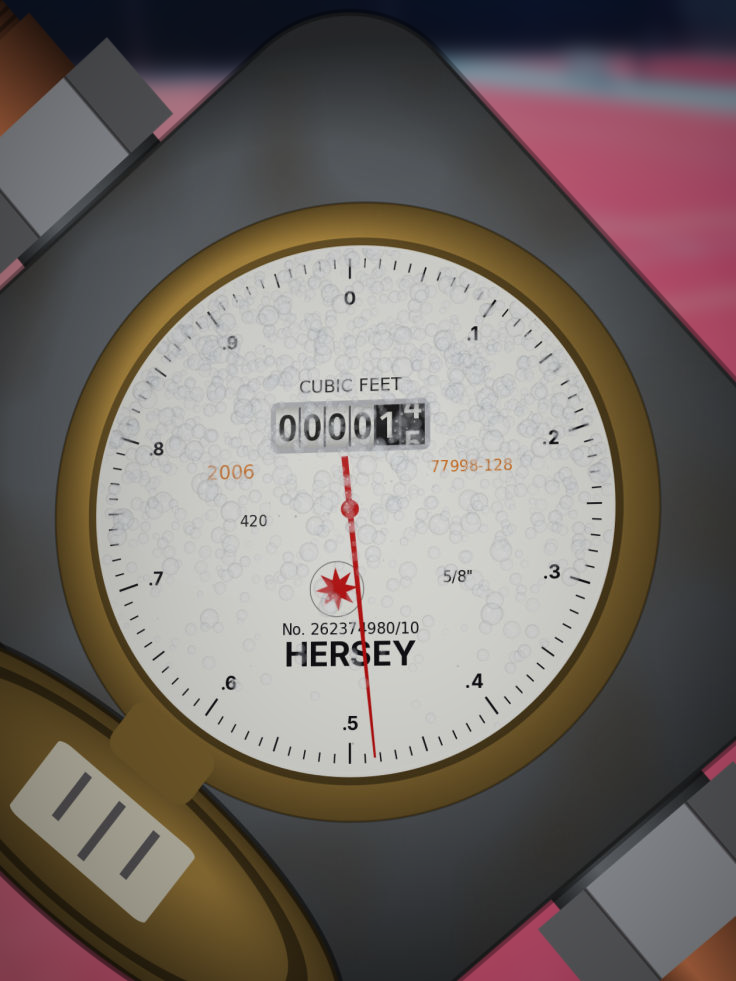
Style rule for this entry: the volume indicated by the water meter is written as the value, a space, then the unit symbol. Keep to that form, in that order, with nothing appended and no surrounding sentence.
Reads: 14.48 ft³
